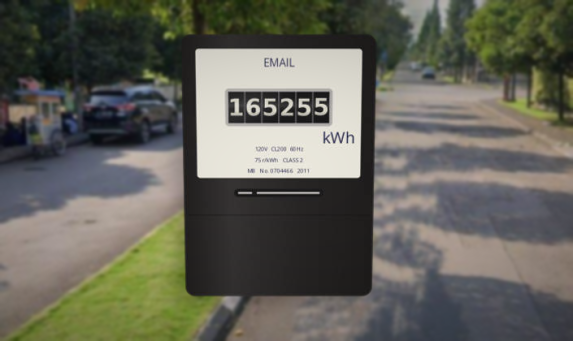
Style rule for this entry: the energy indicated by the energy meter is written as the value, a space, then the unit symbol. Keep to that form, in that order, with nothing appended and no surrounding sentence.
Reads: 165255 kWh
